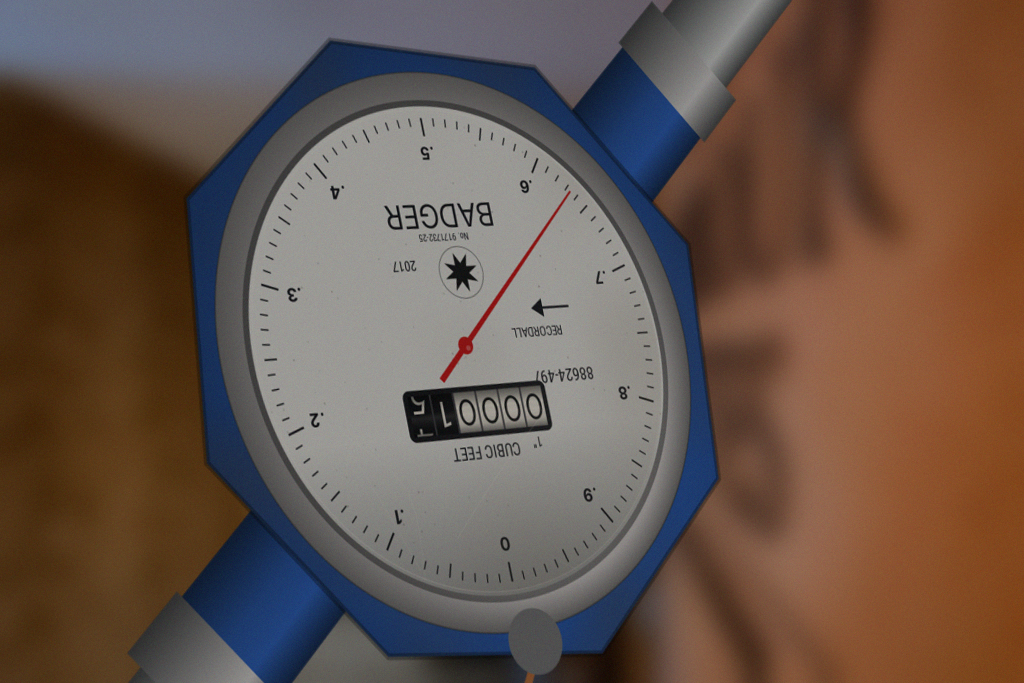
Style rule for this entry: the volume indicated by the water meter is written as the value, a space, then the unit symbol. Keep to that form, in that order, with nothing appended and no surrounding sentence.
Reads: 14.63 ft³
